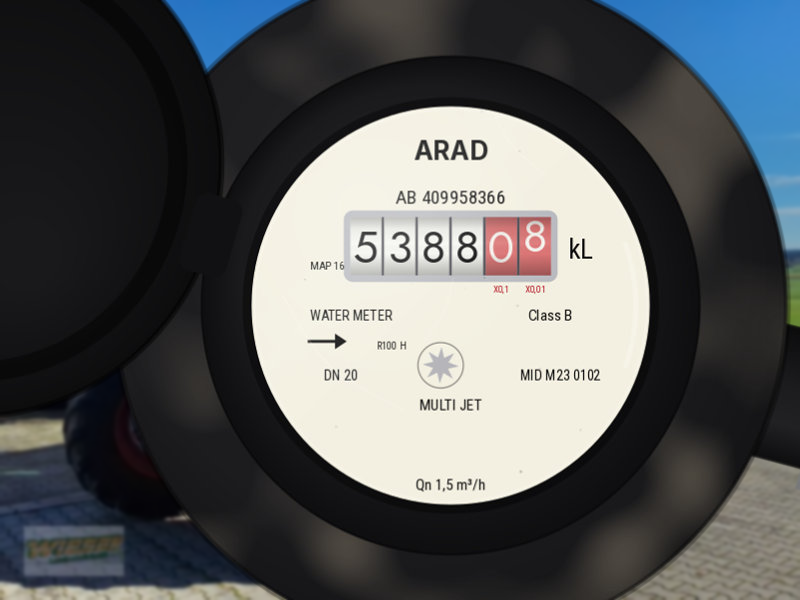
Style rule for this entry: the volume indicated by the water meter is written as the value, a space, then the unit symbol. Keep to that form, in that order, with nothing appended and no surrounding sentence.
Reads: 5388.08 kL
